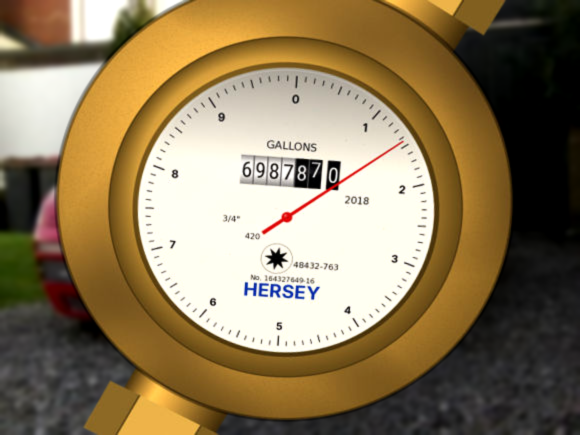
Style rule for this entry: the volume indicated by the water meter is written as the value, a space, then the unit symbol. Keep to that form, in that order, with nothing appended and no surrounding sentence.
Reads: 6987871.4 gal
